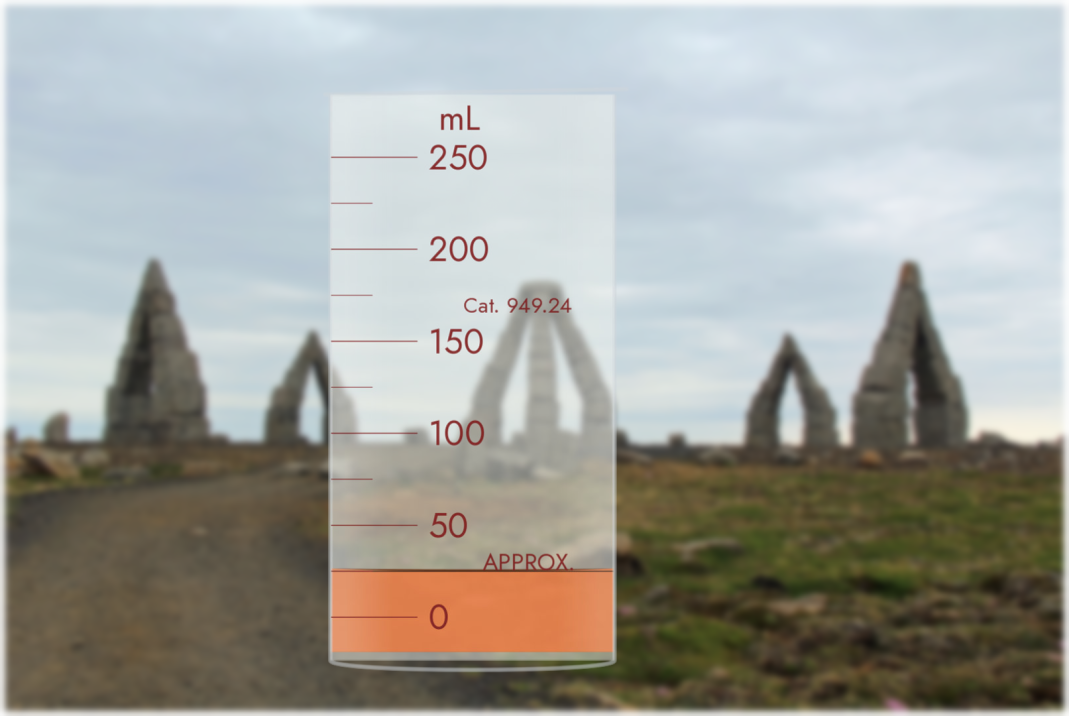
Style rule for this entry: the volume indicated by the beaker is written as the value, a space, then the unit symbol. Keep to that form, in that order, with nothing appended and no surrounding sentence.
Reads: 25 mL
